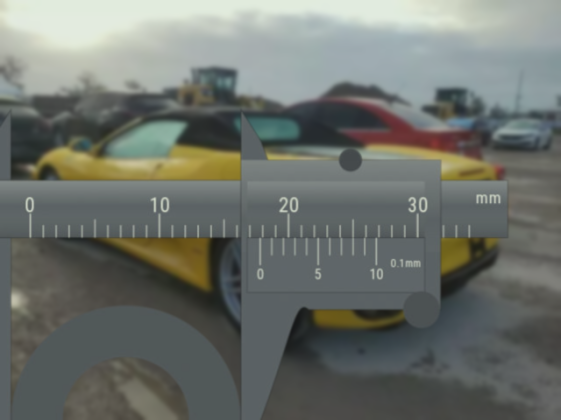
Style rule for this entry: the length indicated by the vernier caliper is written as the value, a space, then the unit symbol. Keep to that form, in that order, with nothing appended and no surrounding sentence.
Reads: 17.8 mm
